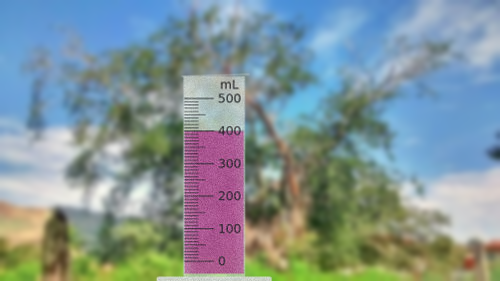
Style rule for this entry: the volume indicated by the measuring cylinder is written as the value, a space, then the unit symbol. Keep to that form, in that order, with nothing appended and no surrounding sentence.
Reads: 400 mL
